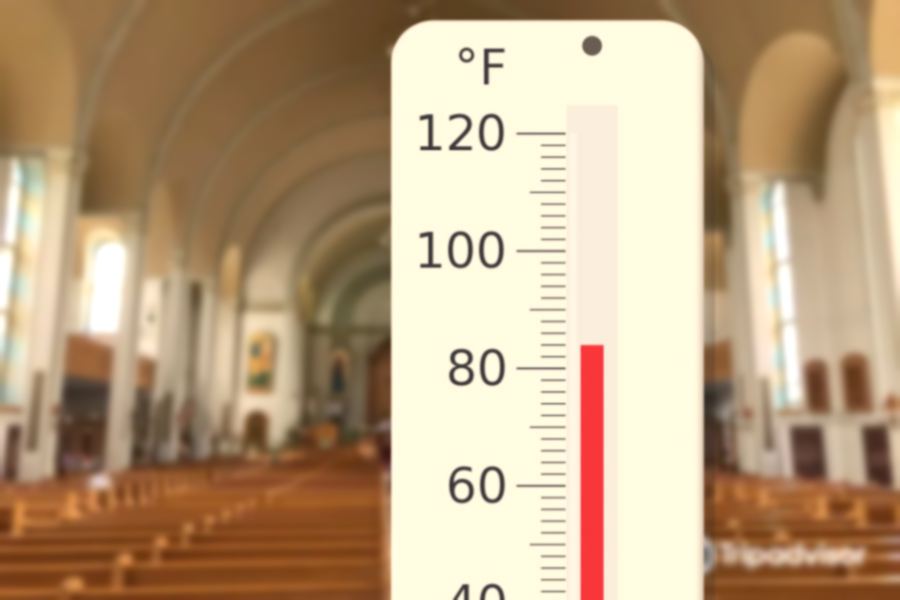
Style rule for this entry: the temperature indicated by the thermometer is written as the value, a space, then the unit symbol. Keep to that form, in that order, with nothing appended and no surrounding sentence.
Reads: 84 °F
